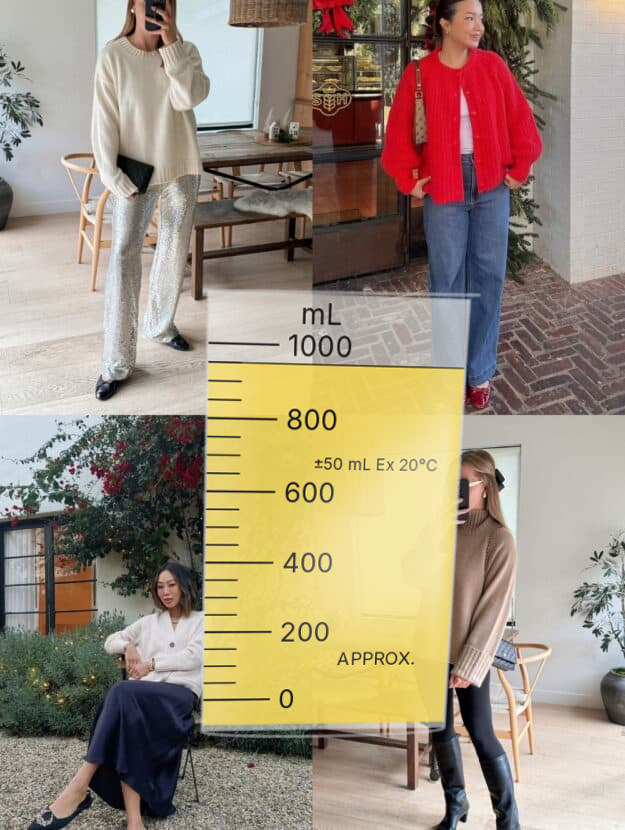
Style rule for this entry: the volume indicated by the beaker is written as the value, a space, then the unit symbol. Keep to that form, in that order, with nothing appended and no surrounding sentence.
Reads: 950 mL
